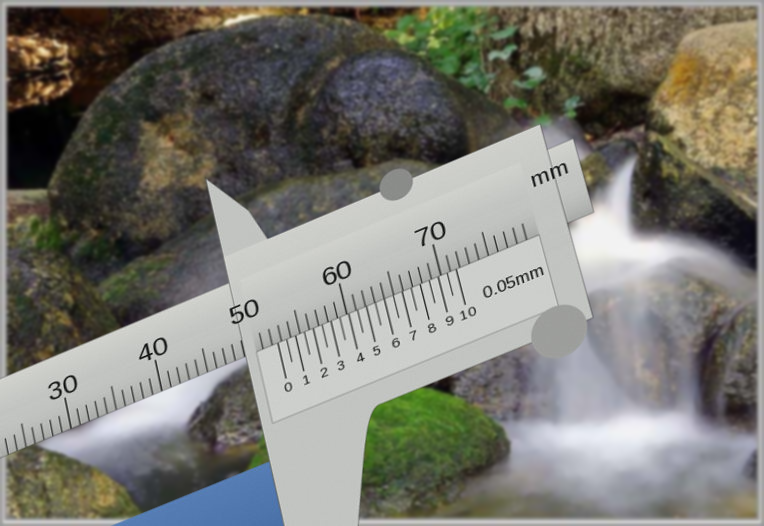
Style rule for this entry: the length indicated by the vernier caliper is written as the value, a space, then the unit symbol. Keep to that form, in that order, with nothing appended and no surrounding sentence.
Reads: 52.6 mm
